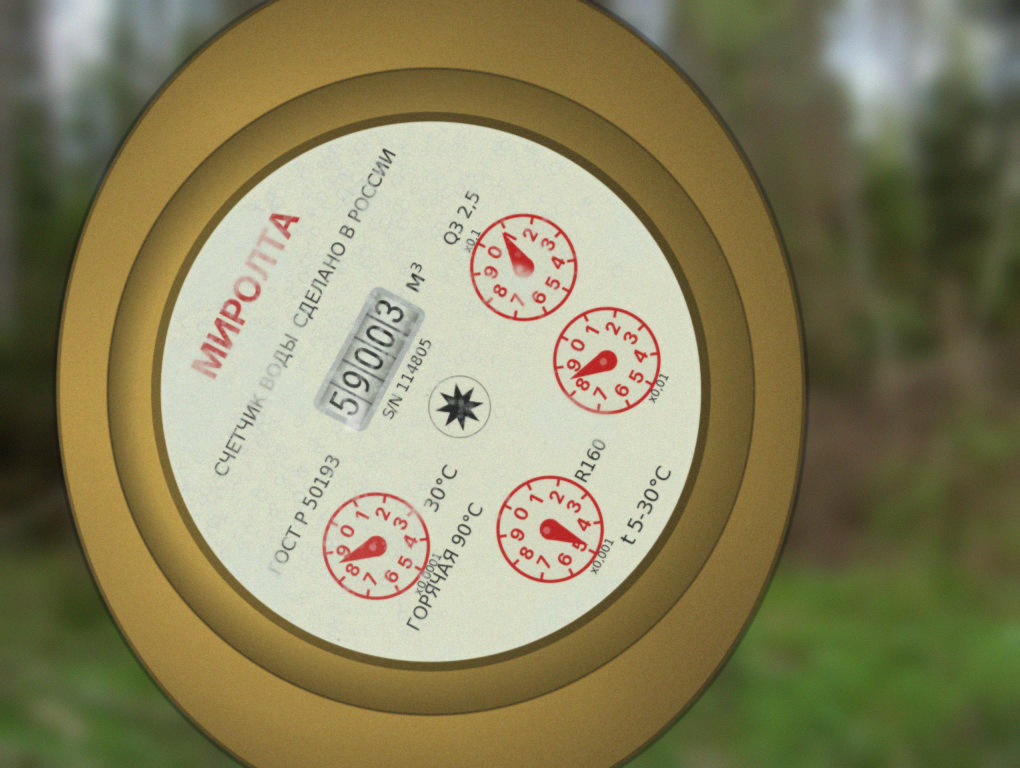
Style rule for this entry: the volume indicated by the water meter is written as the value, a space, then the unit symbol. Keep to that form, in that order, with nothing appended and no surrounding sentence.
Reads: 59003.0848 m³
